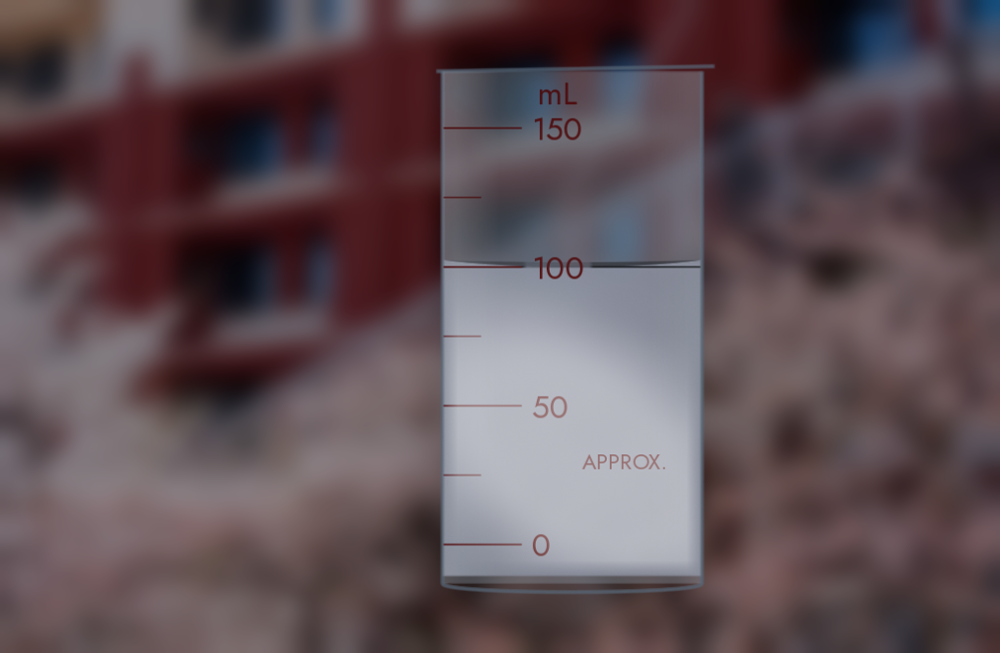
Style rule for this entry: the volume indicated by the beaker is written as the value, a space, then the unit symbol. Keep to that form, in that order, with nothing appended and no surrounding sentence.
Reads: 100 mL
